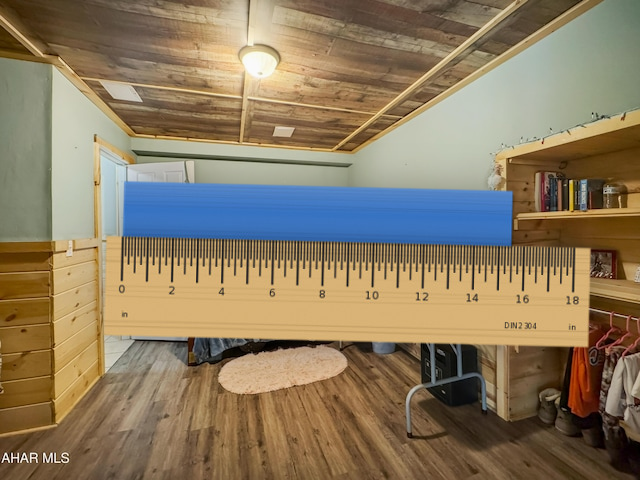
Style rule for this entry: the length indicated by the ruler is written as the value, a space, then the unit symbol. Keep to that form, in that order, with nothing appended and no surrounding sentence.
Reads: 15.5 in
